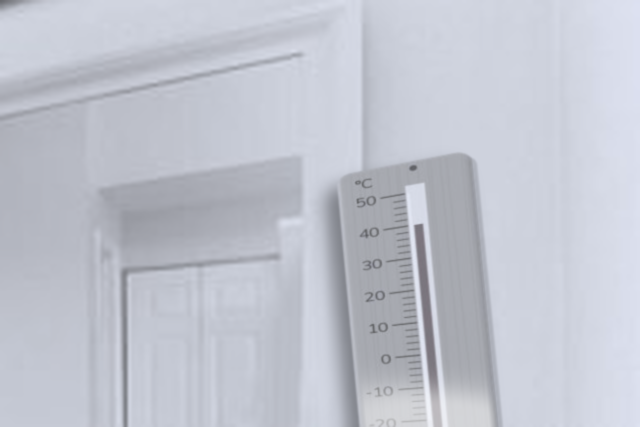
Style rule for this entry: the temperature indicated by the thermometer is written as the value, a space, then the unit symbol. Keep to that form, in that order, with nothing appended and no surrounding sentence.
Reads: 40 °C
